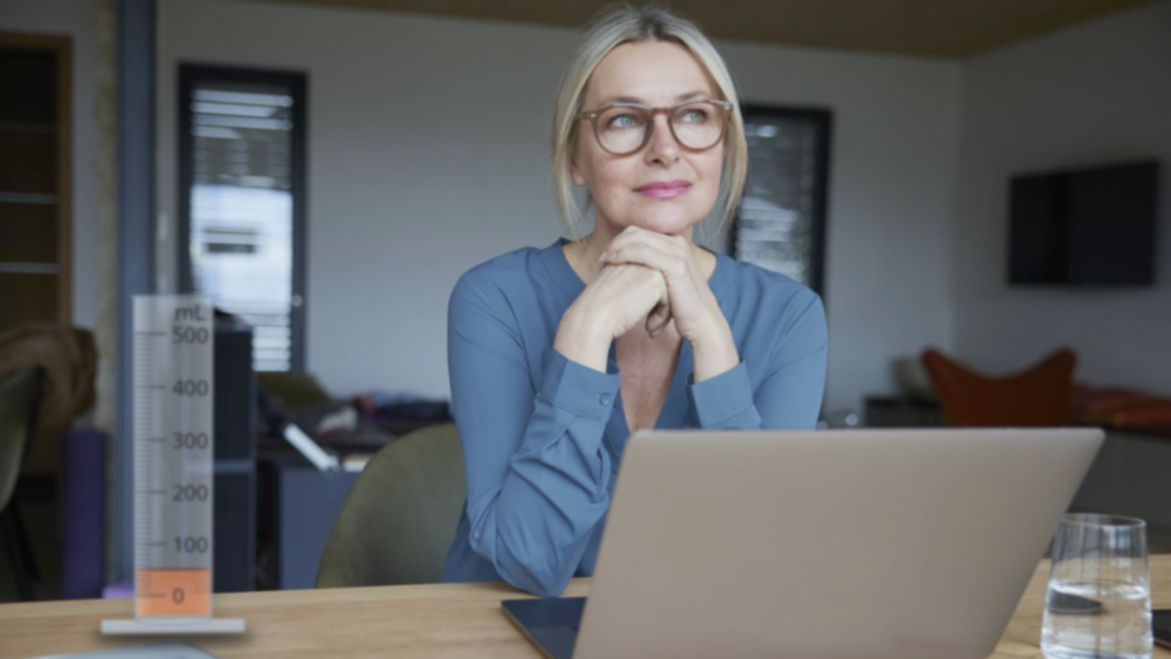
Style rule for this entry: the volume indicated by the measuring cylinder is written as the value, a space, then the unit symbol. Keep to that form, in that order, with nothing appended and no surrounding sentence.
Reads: 50 mL
